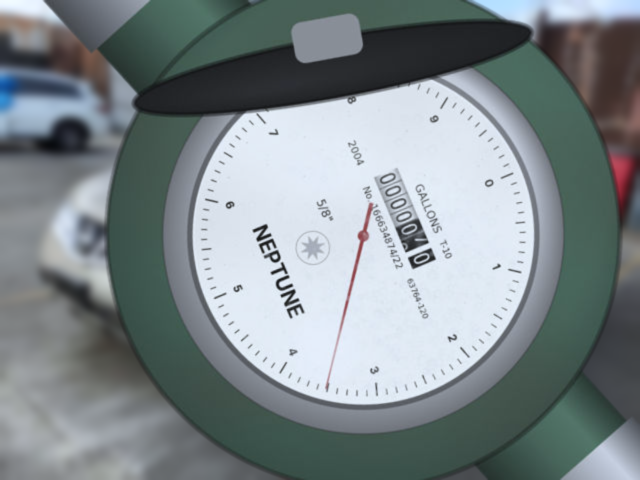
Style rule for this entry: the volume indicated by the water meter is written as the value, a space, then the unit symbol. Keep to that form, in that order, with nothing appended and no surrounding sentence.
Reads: 73.5 gal
